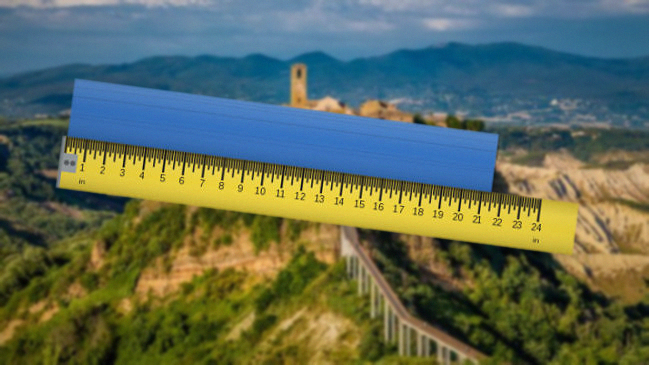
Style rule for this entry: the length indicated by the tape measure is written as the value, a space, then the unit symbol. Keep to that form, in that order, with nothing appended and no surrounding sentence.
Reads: 21.5 in
